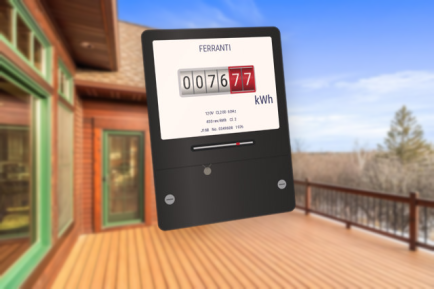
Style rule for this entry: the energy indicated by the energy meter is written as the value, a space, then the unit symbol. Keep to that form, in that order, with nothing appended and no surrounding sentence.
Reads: 76.77 kWh
